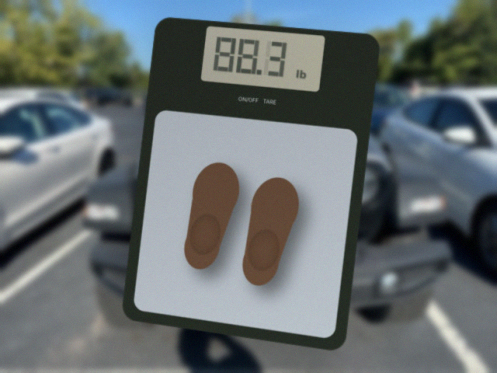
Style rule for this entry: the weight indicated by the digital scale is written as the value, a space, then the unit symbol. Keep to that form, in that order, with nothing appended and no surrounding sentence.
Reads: 88.3 lb
